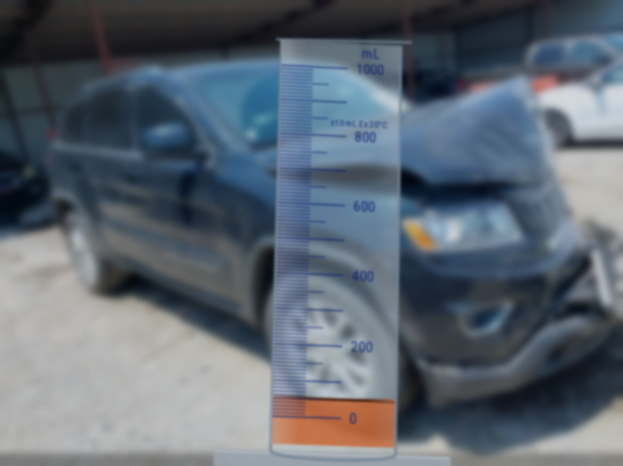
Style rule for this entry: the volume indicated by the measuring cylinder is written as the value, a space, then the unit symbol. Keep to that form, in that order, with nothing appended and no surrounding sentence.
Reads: 50 mL
